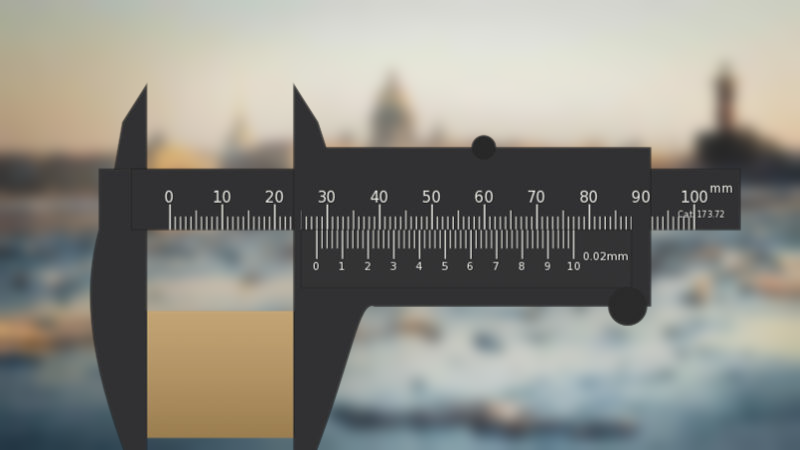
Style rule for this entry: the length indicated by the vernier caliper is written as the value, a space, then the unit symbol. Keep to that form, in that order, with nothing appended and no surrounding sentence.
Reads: 28.0 mm
